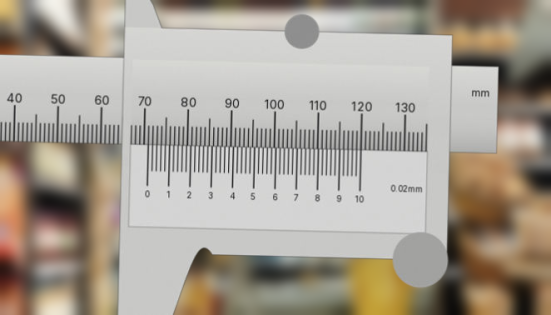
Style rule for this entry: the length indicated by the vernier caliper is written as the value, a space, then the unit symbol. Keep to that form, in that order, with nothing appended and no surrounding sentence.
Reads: 71.0 mm
